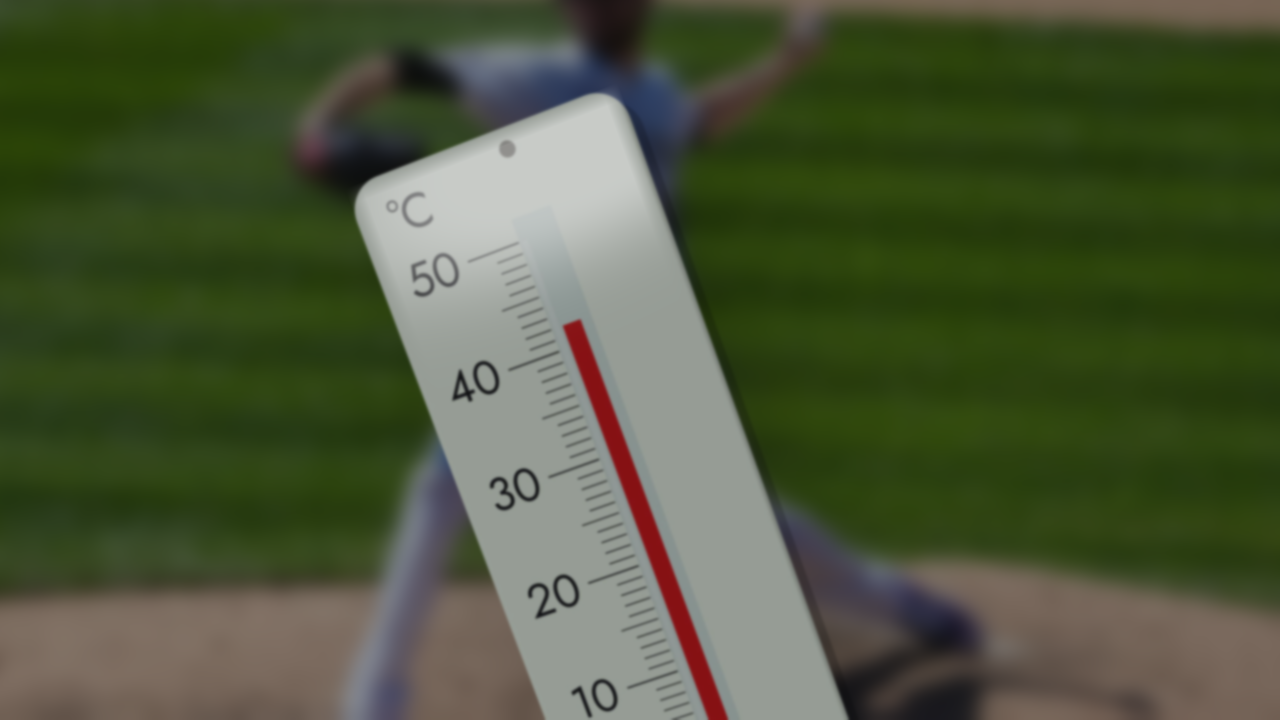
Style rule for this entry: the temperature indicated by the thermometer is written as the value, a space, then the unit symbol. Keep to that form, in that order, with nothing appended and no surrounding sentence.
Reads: 42 °C
